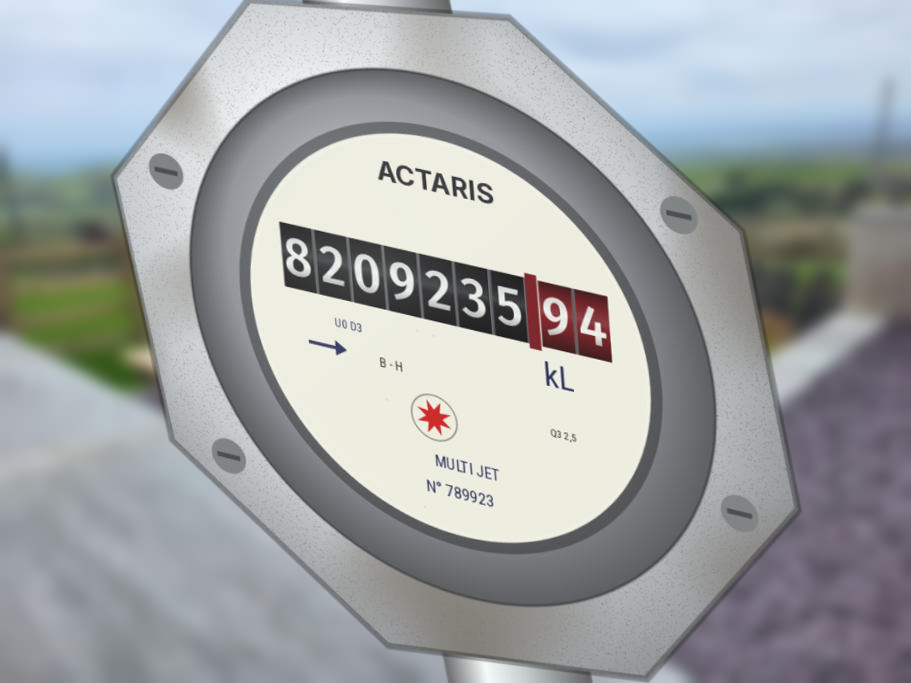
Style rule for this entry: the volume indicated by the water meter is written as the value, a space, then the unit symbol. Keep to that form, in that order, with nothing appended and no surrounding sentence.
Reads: 8209235.94 kL
